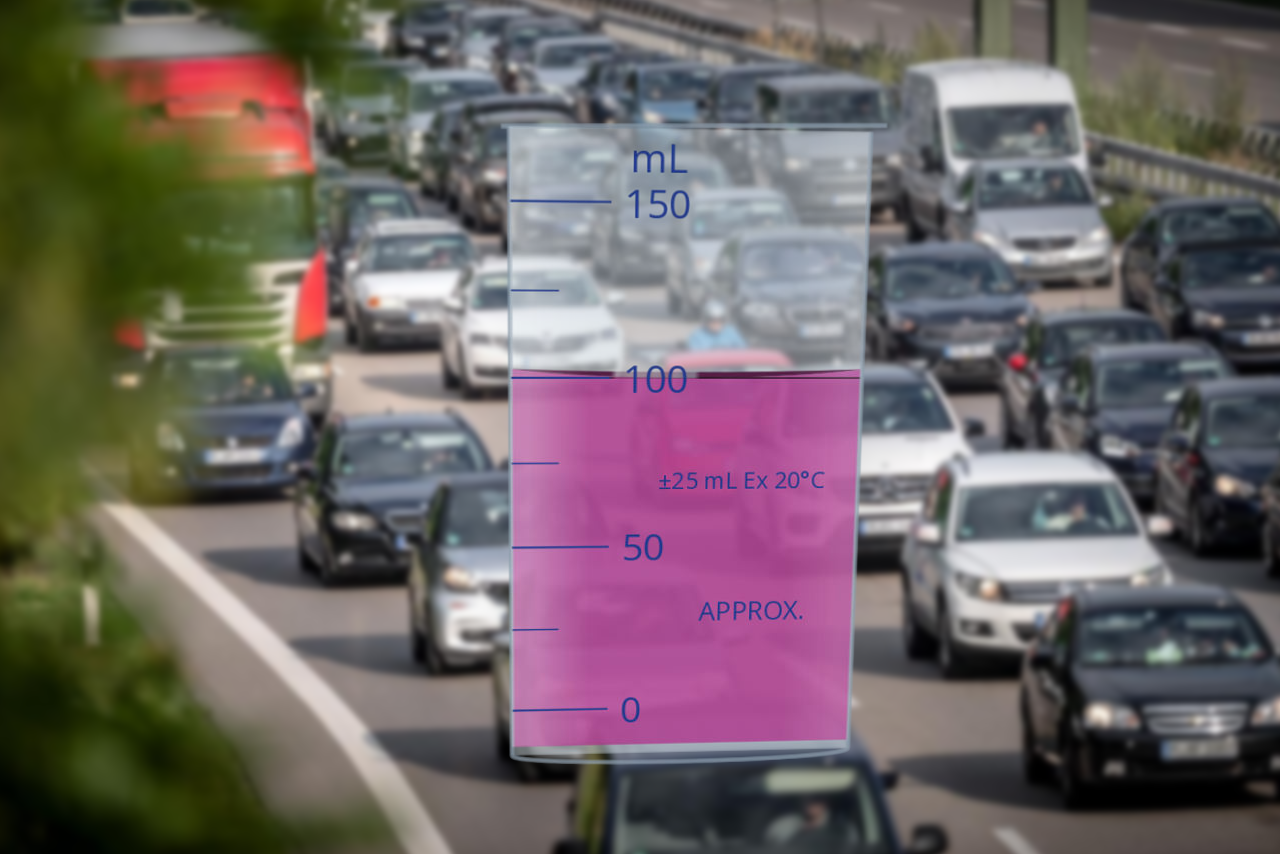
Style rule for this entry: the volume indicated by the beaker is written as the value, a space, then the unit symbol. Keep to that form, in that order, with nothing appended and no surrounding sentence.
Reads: 100 mL
